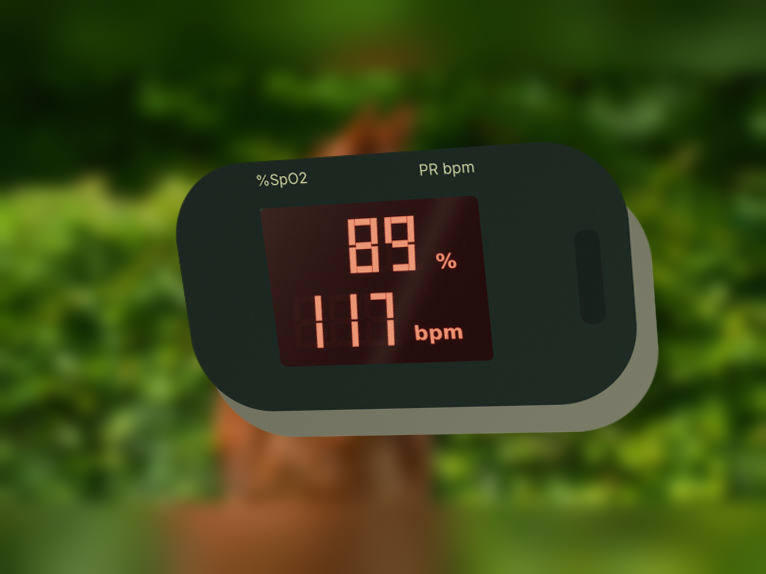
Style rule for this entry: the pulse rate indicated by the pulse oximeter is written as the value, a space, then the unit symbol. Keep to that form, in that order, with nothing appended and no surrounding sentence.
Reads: 117 bpm
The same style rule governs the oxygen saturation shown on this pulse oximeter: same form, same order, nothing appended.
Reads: 89 %
